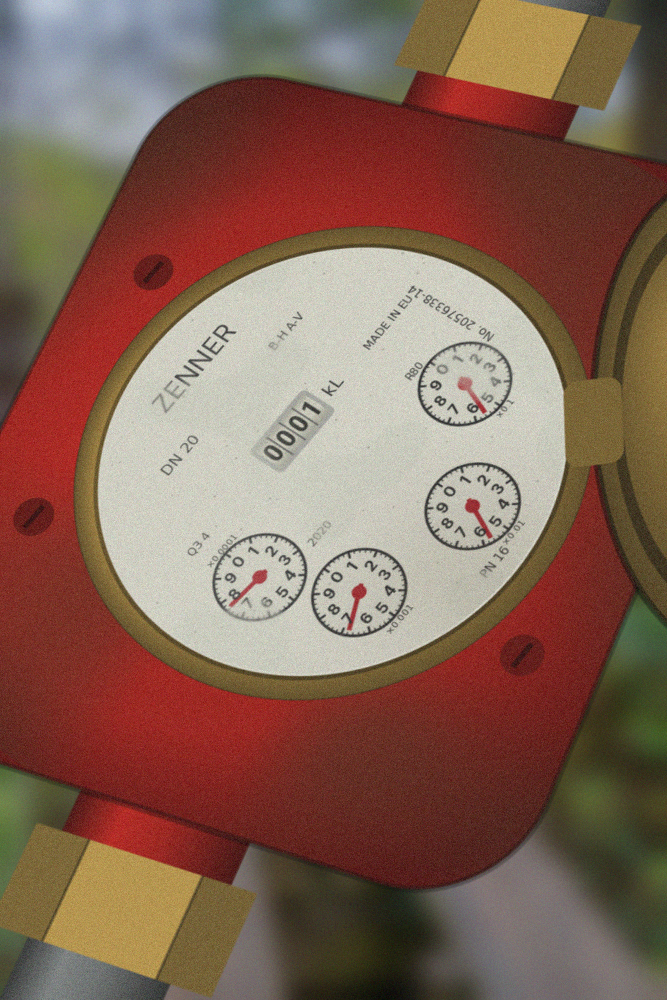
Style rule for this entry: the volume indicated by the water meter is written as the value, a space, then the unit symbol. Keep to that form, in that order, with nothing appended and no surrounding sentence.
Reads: 1.5567 kL
